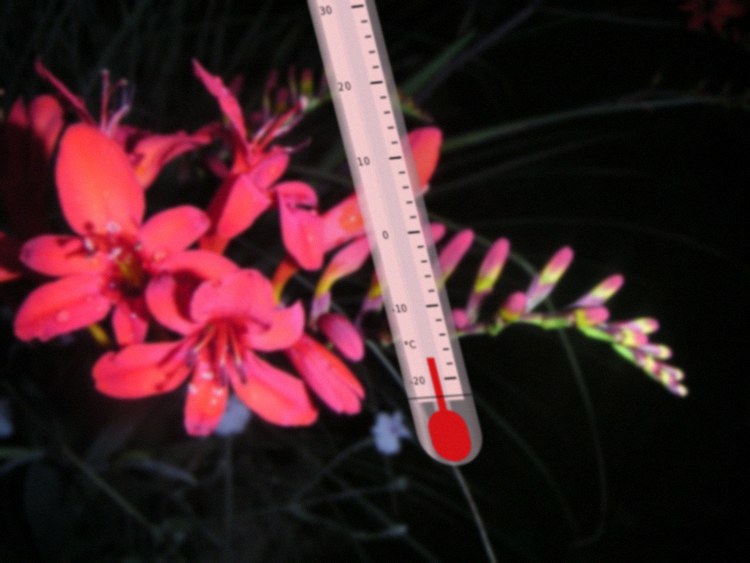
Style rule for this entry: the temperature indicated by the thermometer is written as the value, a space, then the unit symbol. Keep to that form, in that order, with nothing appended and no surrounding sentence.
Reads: -17 °C
